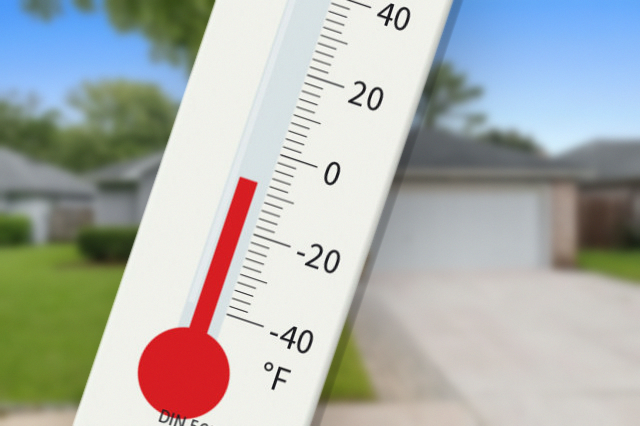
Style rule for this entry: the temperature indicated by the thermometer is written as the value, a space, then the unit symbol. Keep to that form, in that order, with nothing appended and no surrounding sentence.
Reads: -8 °F
